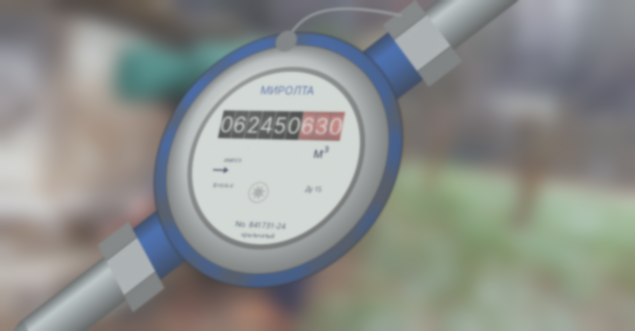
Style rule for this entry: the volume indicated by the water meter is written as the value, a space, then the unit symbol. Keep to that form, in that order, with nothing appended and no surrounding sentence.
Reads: 62450.630 m³
